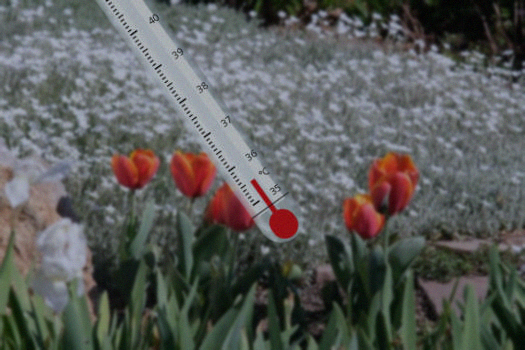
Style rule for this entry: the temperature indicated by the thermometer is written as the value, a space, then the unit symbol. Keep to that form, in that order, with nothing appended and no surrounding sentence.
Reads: 35.5 °C
